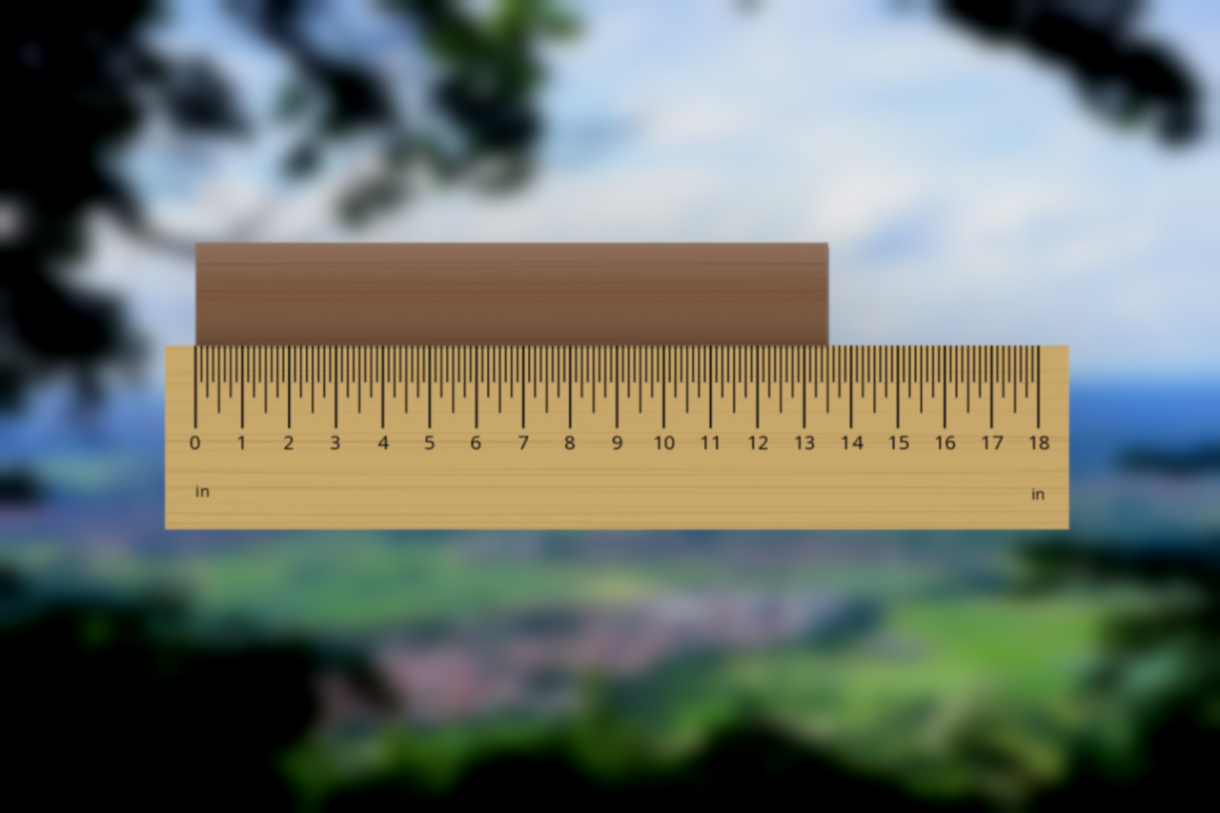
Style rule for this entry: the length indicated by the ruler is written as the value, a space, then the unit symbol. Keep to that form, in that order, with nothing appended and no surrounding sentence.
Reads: 13.5 in
